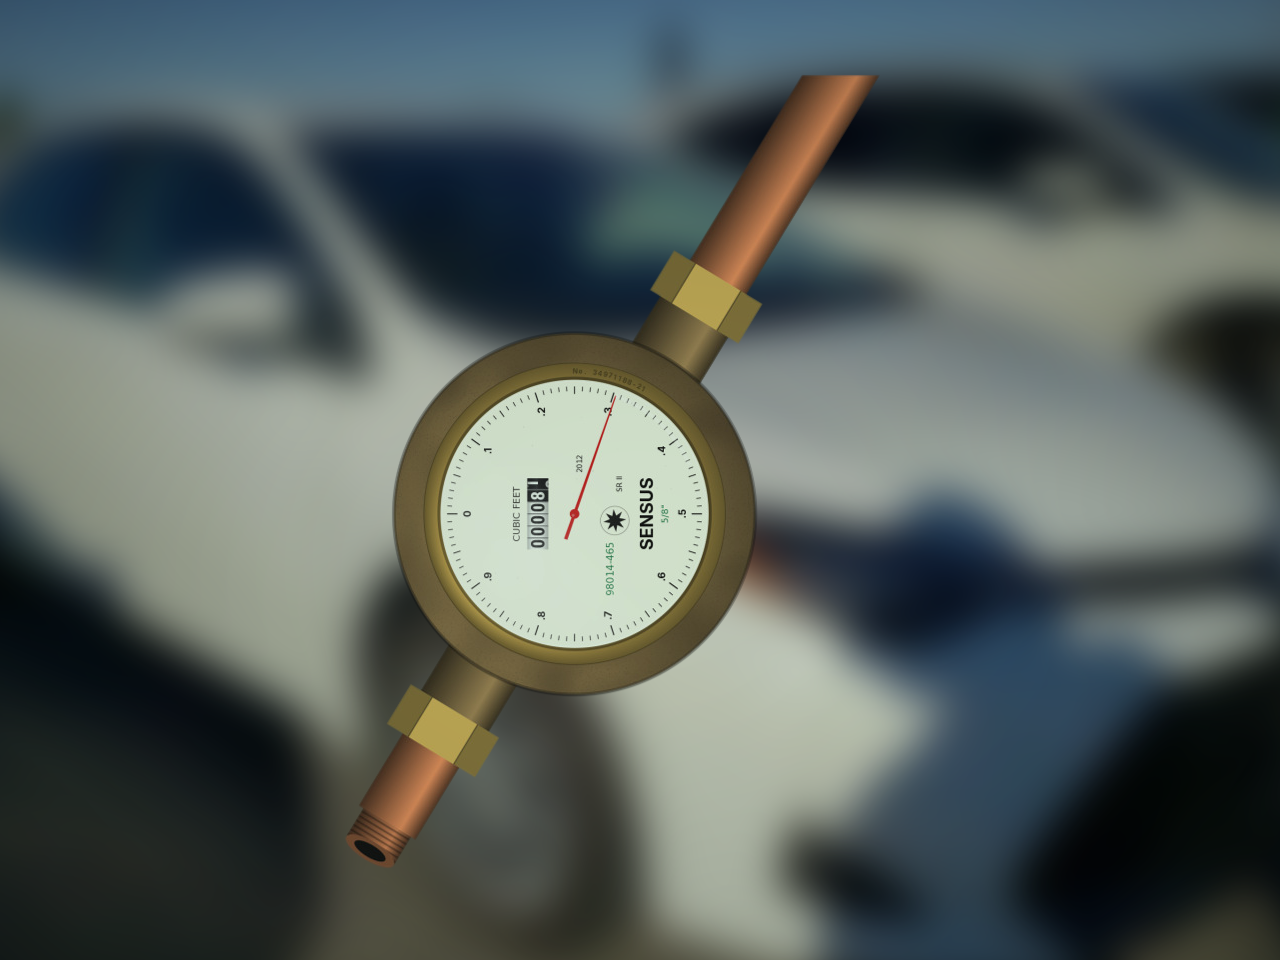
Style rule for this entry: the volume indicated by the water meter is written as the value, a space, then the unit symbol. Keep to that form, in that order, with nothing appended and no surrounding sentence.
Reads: 81.30 ft³
